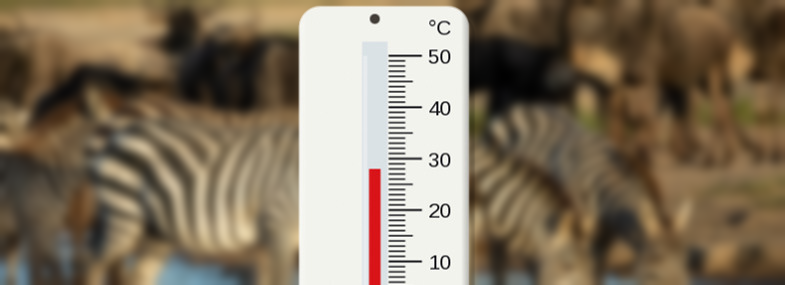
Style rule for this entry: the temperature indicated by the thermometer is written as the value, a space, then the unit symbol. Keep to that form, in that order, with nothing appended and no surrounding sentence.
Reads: 28 °C
